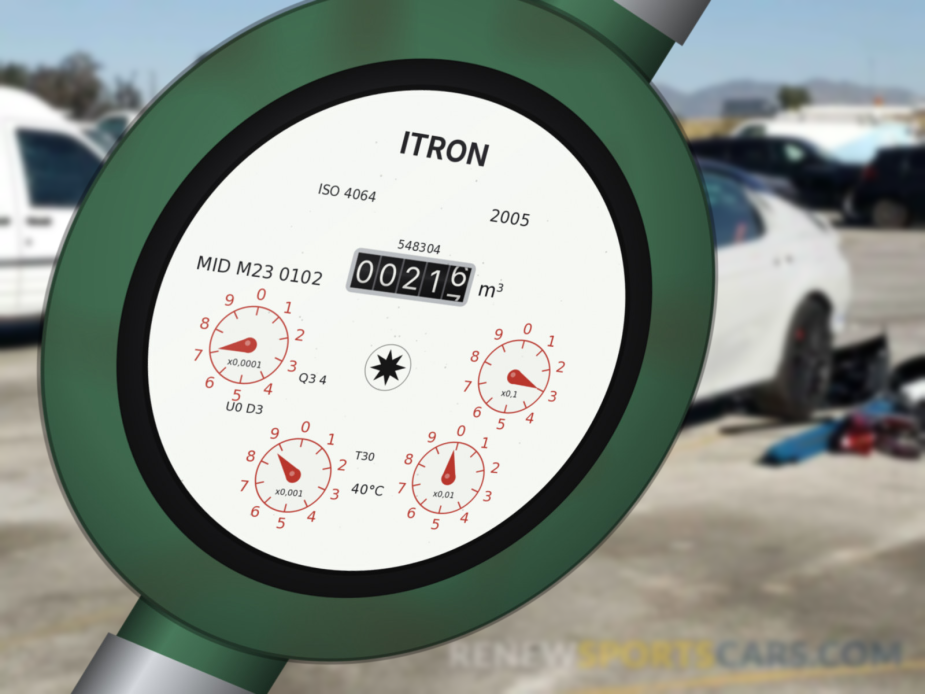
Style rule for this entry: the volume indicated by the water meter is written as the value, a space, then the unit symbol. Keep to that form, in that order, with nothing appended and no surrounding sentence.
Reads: 216.2987 m³
